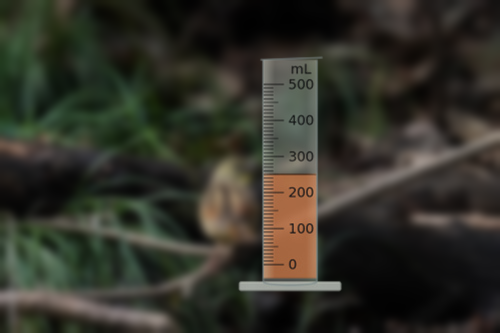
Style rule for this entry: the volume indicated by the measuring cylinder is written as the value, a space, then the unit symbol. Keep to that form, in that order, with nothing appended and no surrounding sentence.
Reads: 250 mL
